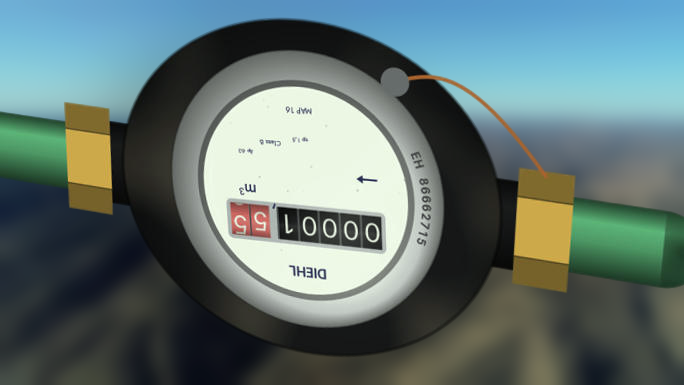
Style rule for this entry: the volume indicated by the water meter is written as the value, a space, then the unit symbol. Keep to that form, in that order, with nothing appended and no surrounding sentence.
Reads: 1.55 m³
